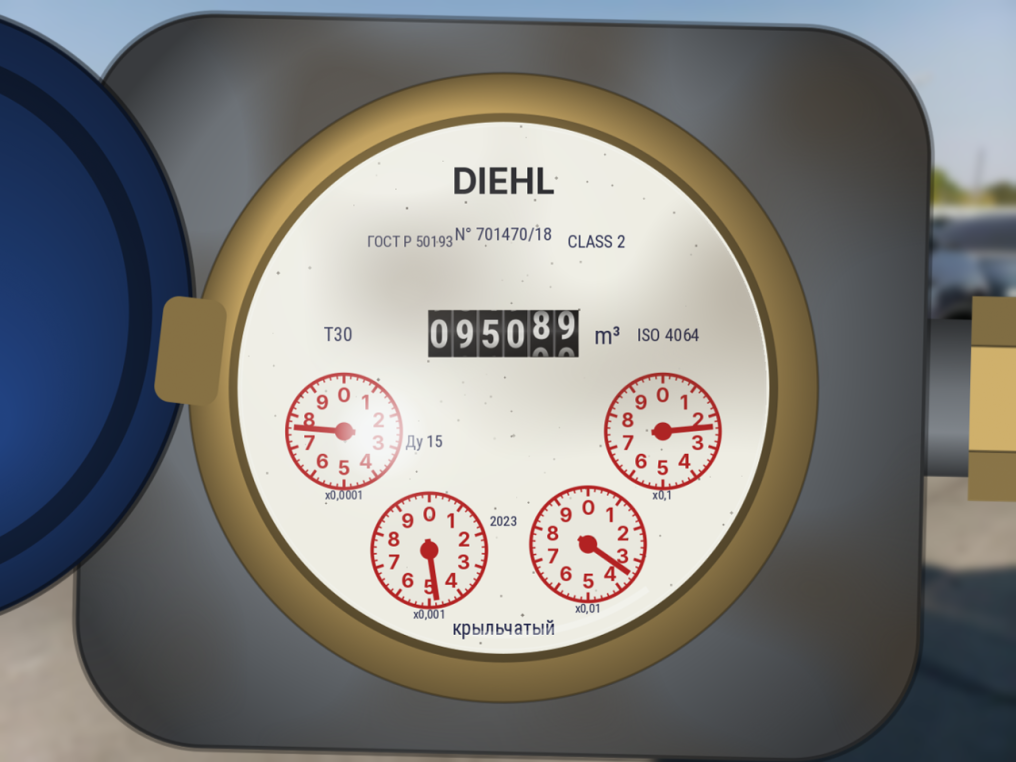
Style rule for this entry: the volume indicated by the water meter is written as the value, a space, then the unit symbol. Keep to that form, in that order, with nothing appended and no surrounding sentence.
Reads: 95089.2347 m³
